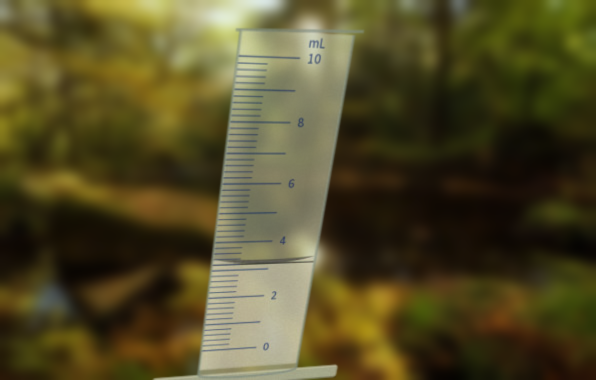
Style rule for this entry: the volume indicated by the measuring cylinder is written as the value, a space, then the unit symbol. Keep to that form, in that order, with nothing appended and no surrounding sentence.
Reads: 3.2 mL
